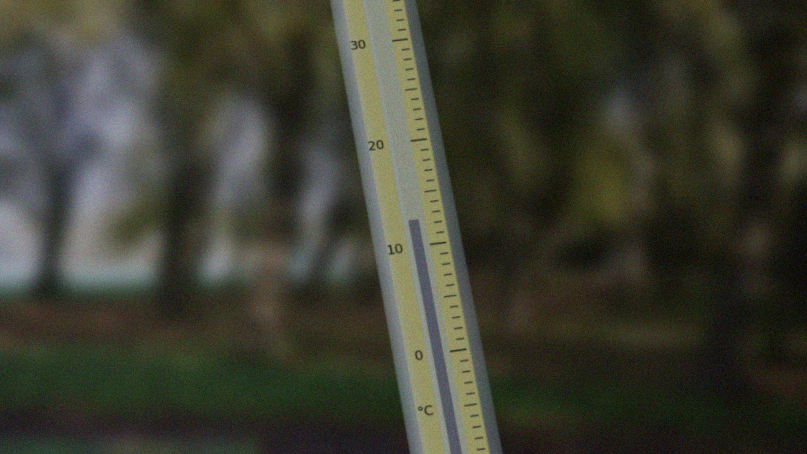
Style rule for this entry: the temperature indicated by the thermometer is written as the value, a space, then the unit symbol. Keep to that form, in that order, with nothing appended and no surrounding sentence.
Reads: 12.5 °C
